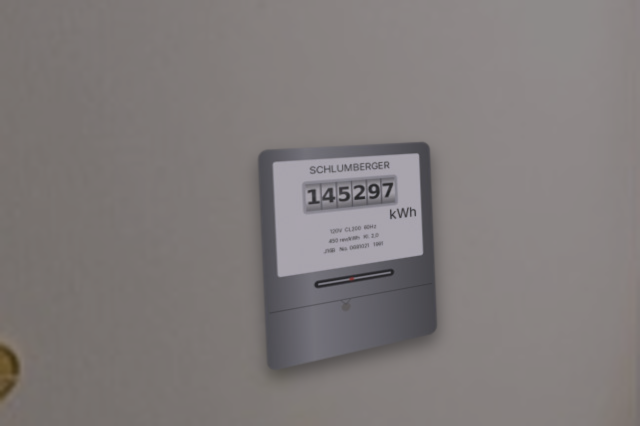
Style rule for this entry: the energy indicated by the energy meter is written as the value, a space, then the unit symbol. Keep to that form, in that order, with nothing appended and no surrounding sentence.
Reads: 145297 kWh
